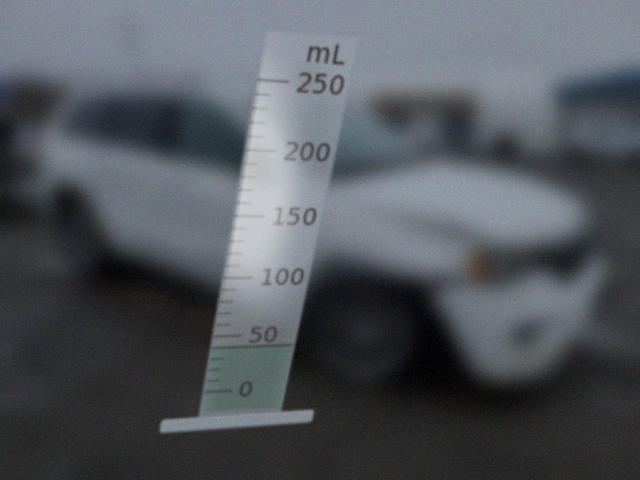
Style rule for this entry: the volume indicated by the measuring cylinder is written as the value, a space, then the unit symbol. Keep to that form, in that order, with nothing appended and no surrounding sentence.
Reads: 40 mL
